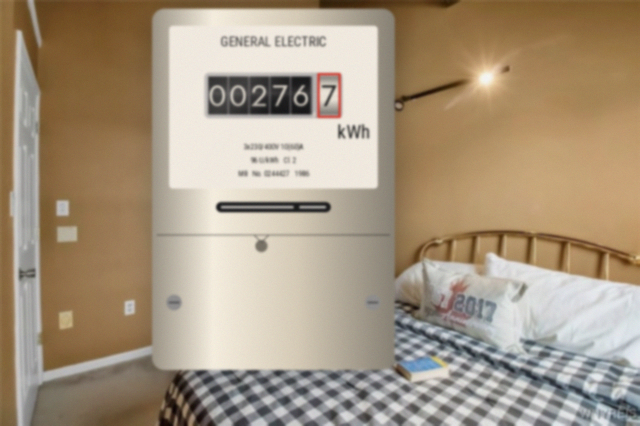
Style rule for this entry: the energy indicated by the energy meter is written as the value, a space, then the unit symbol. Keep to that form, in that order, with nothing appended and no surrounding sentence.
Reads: 276.7 kWh
